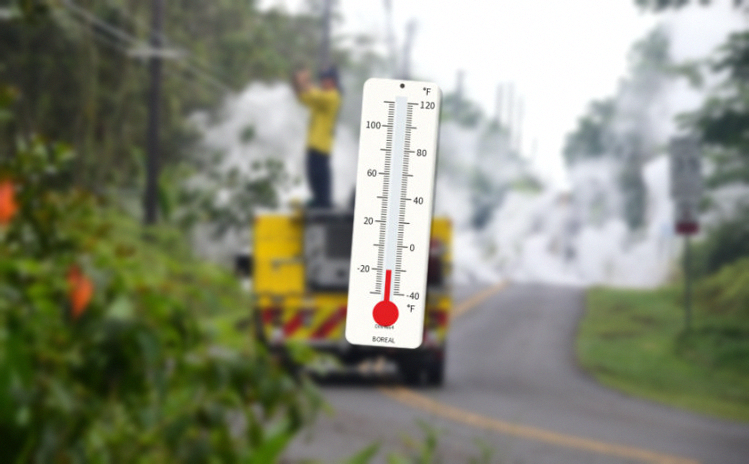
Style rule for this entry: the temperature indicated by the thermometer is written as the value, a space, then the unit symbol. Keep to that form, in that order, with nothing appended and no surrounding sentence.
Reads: -20 °F
